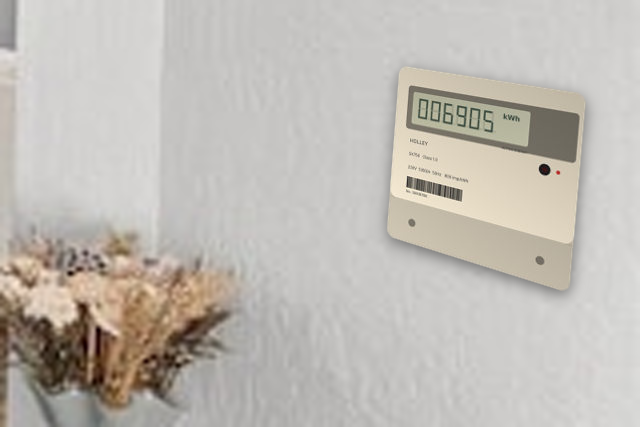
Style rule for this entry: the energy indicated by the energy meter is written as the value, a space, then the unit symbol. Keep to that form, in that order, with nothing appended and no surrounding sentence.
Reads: 6905 kWh
